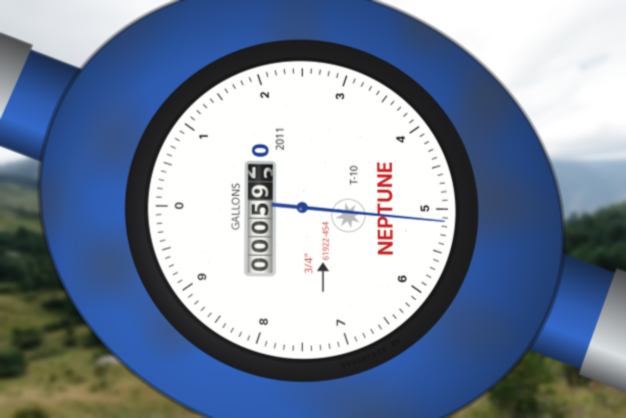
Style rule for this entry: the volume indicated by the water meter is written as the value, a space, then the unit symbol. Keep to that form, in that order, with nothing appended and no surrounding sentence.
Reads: 5925.1 gal
